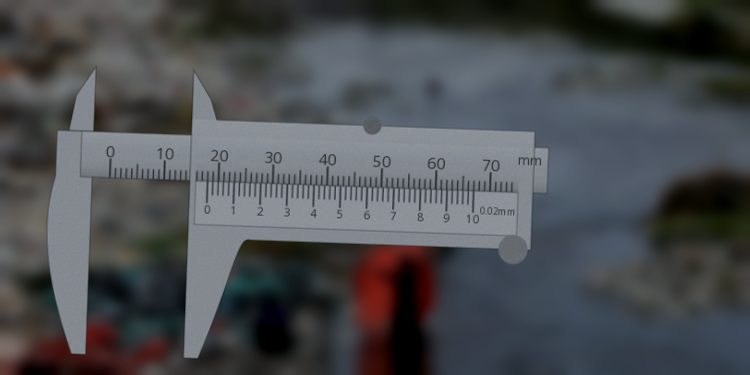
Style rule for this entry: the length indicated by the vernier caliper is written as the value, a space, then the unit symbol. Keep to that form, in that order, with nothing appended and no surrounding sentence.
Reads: 18.0 mm
